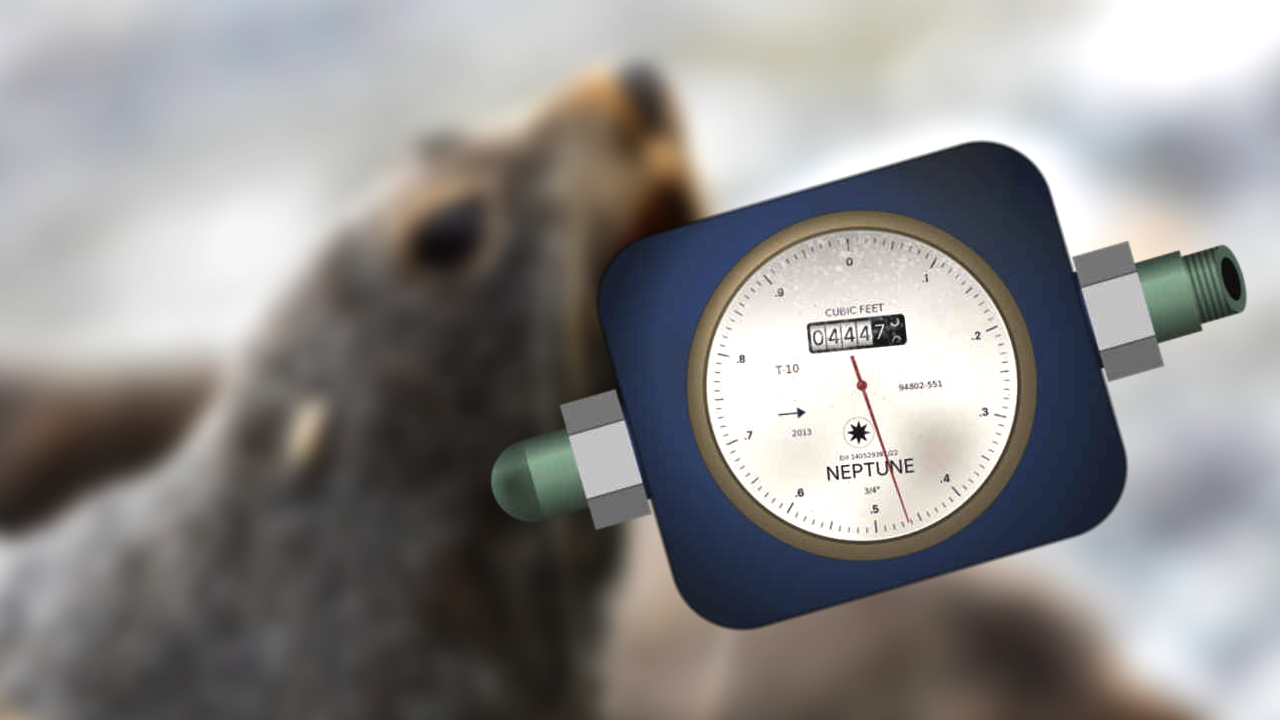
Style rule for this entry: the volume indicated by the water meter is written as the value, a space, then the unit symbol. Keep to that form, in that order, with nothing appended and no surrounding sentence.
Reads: 44475.46 ft³
